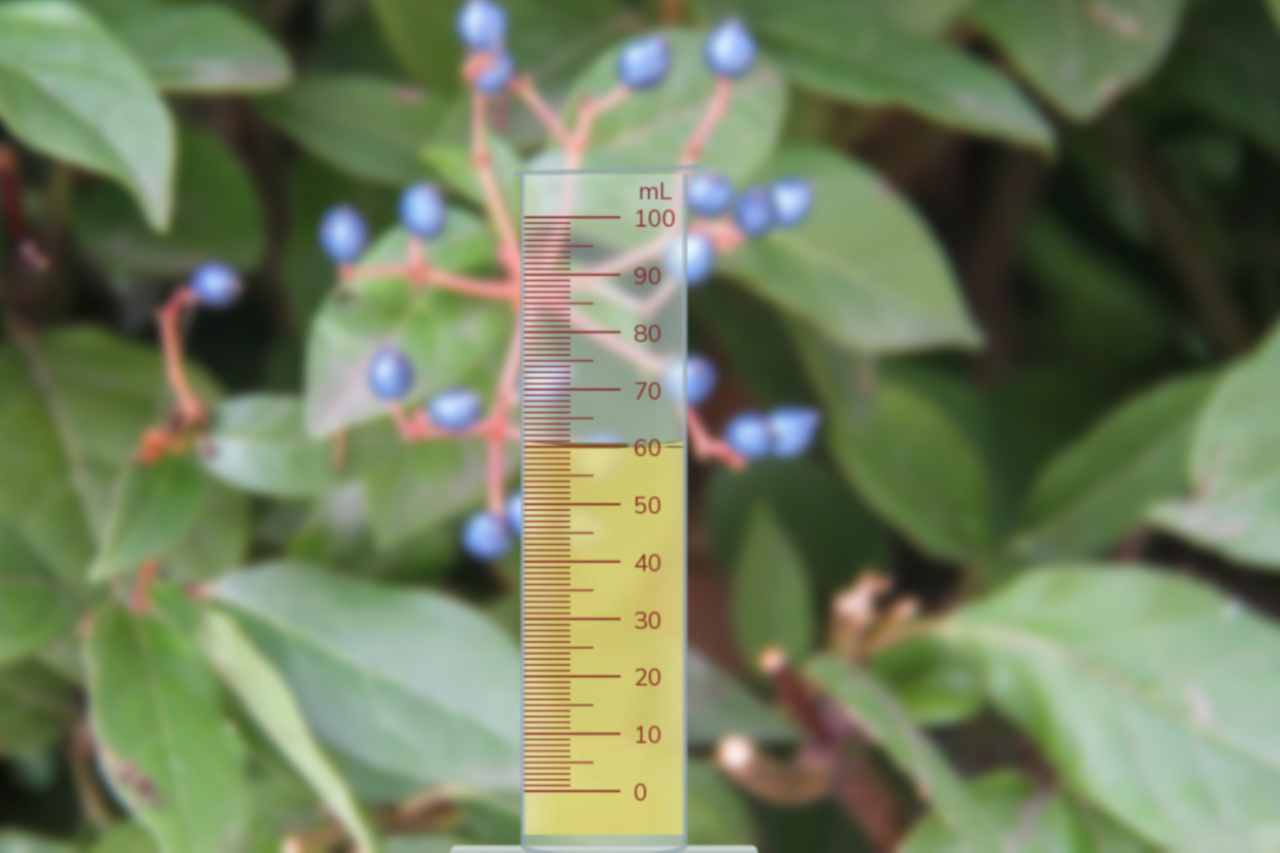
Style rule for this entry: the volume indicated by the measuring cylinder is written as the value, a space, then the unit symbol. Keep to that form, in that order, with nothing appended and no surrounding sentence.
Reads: 60 mL
